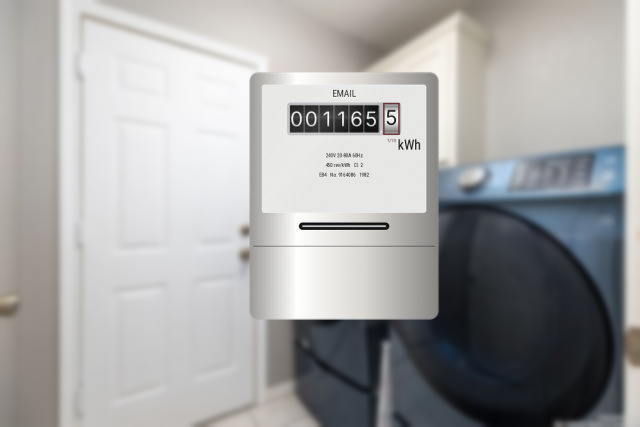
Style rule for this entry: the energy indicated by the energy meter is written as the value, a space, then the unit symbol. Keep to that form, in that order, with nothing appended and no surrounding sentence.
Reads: 1165.5 kWh
